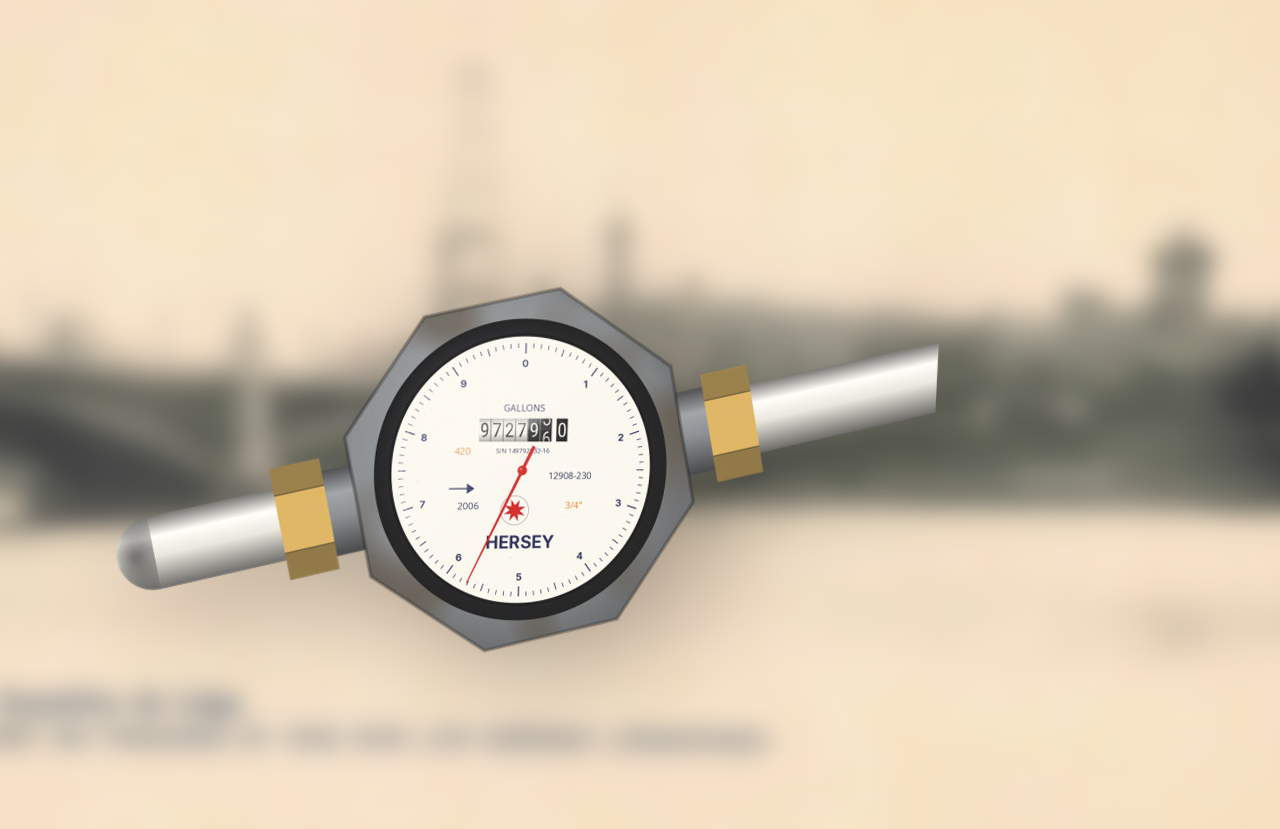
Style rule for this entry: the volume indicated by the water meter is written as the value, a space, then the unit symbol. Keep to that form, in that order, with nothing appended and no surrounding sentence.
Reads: 9727955.7 gal
